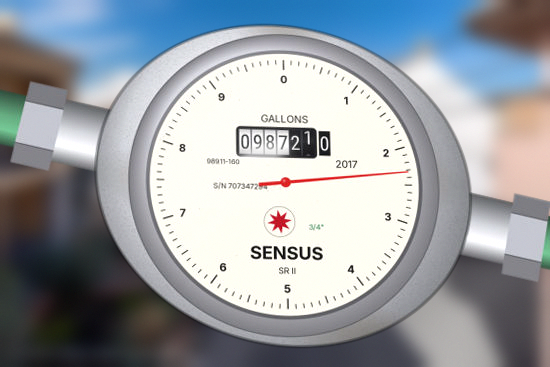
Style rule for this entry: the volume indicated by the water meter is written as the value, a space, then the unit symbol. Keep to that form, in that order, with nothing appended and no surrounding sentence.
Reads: 987212.3 gal
